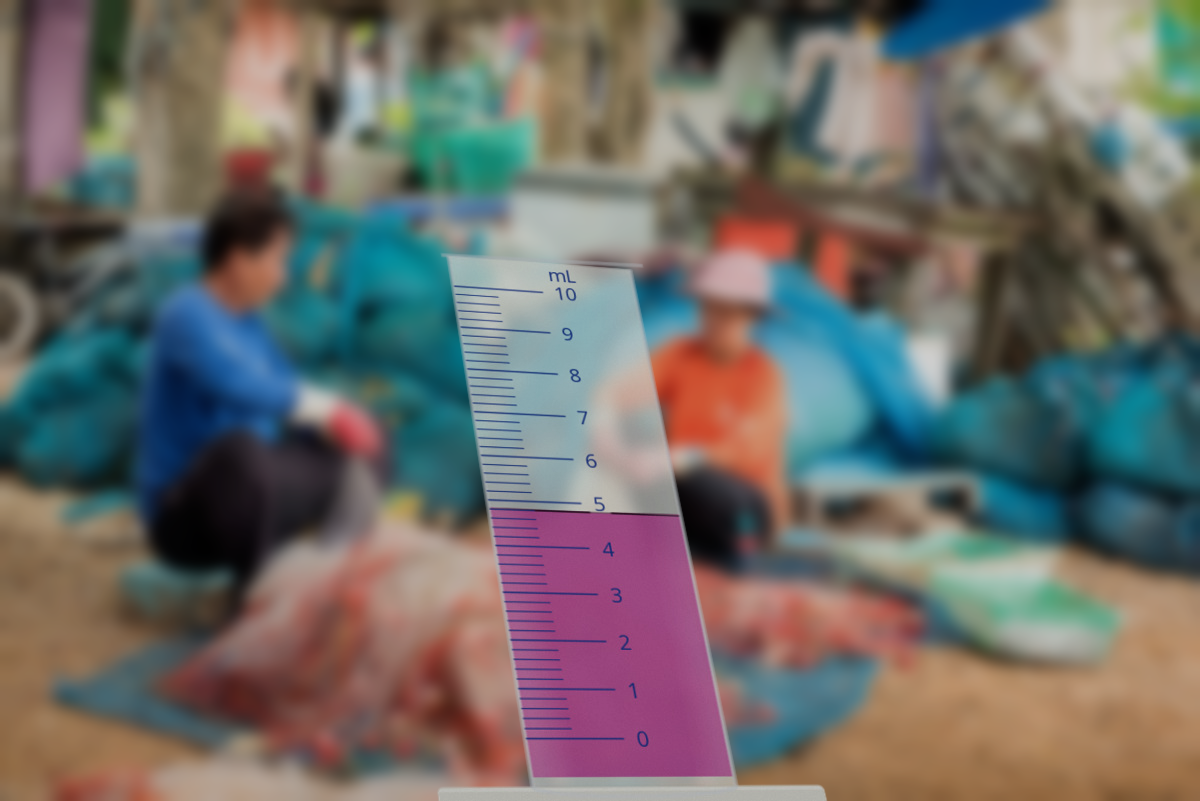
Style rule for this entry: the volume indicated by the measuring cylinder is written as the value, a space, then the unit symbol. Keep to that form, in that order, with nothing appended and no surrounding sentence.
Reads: 4.8 mL
